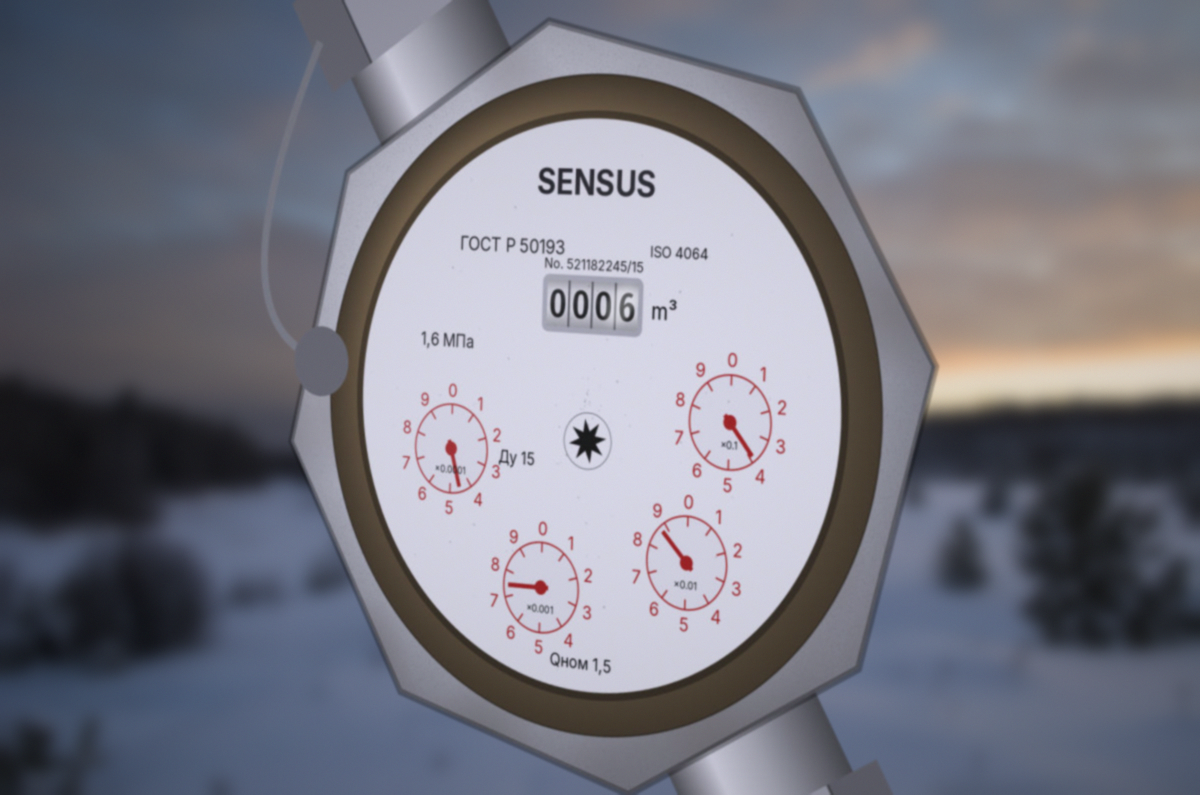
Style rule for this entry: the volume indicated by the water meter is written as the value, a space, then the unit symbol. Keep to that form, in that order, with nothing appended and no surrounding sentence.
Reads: 6.3874 m³
